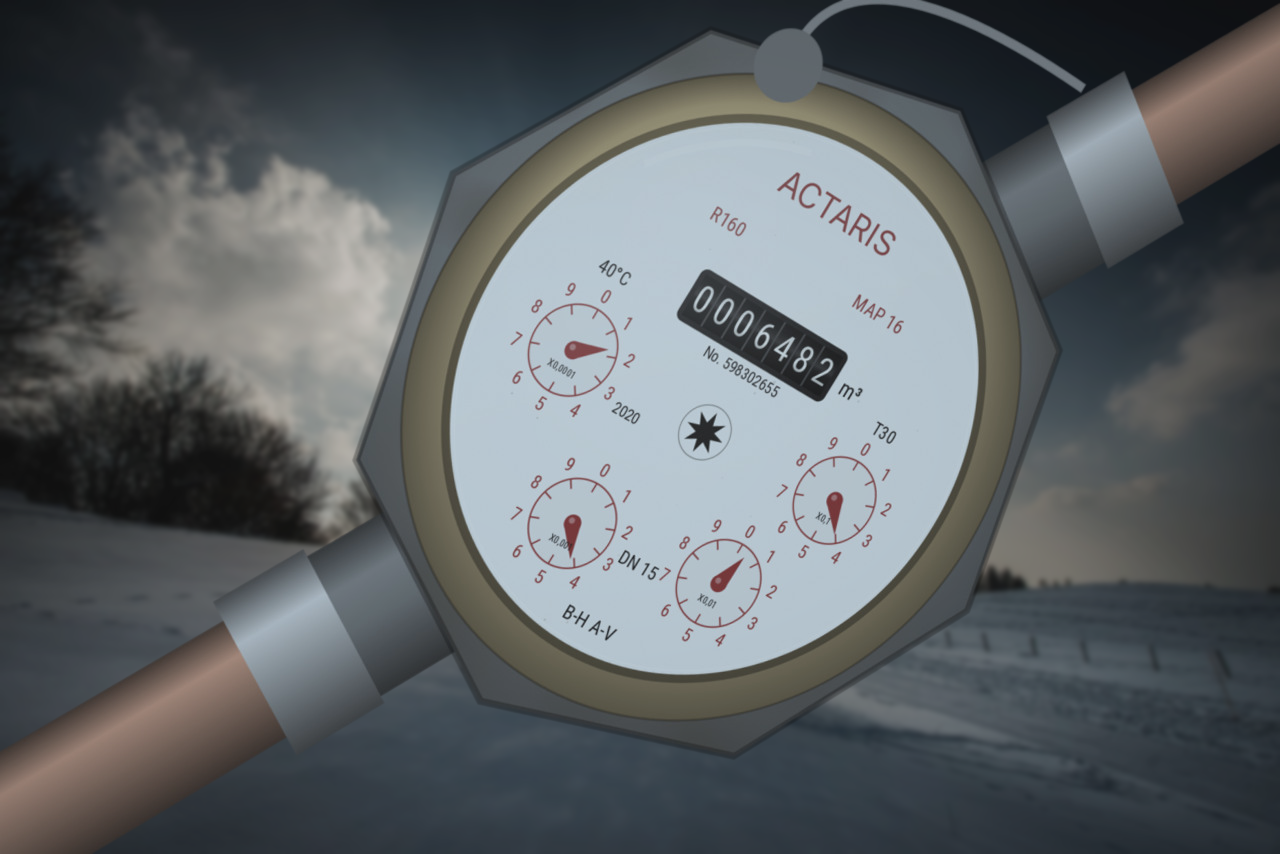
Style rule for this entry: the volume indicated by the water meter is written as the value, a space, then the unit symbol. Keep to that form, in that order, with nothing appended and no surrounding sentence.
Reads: 6482.4041 m³
